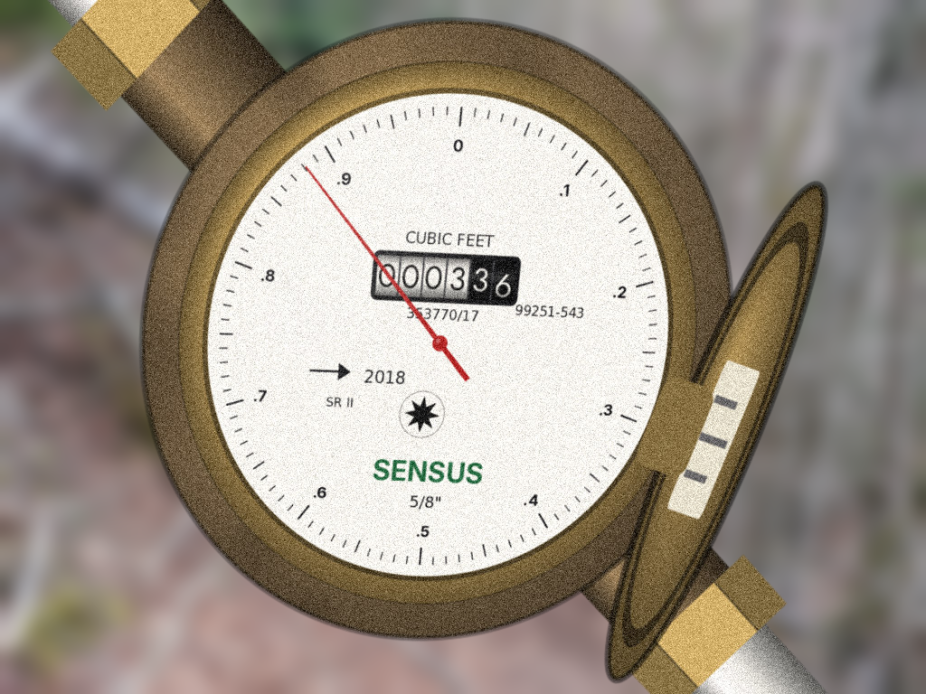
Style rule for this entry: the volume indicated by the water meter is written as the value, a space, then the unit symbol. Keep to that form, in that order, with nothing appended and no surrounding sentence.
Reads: 335.88 ft³
